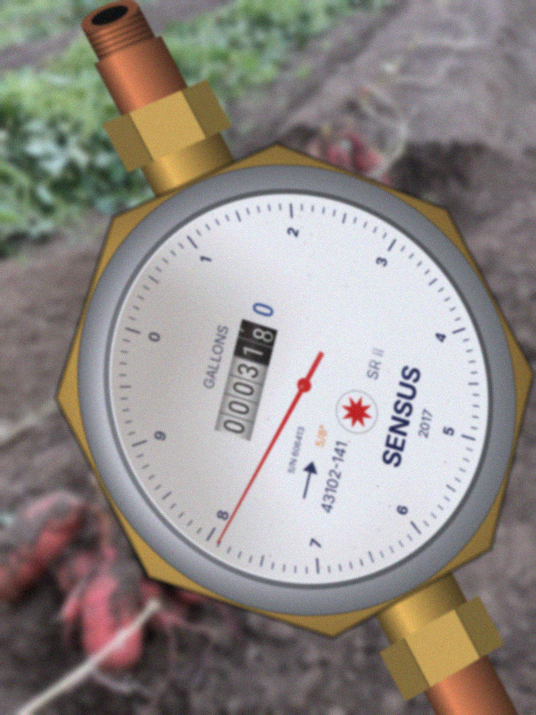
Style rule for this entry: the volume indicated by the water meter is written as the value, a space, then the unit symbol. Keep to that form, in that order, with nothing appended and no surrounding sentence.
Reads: 3177.9 gal
